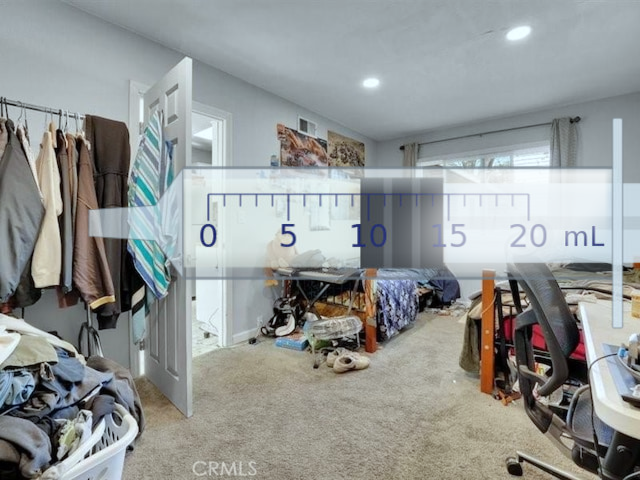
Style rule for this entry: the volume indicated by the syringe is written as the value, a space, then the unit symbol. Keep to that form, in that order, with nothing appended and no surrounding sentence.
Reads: 9.5 mL
